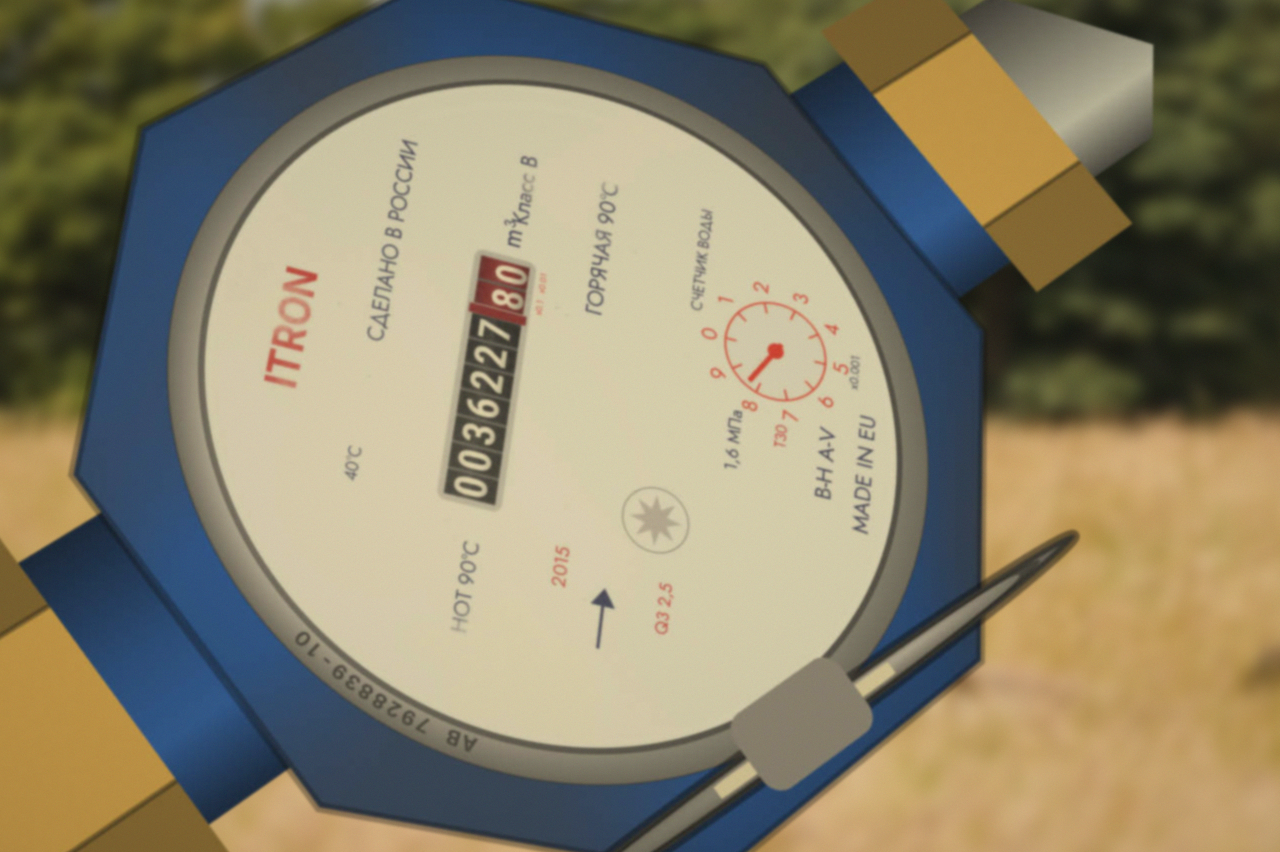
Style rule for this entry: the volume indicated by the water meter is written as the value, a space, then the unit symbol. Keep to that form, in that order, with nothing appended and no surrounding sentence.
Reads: 36227.798 m³
